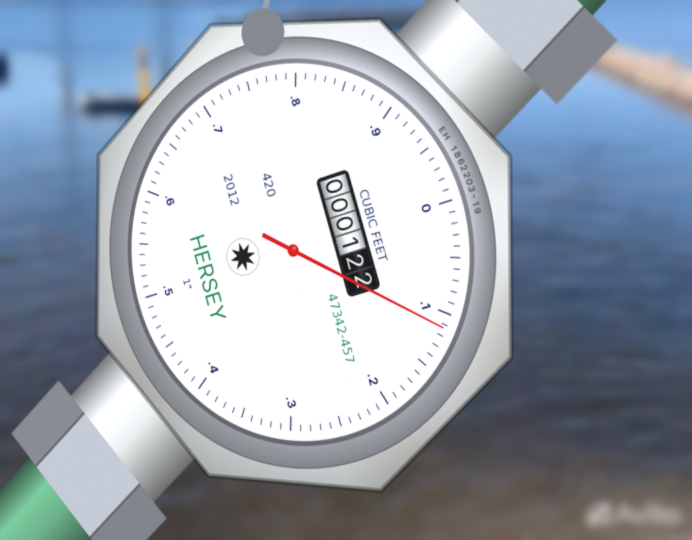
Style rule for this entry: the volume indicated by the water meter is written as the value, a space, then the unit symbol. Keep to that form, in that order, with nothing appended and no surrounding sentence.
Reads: 122.11 ft³
